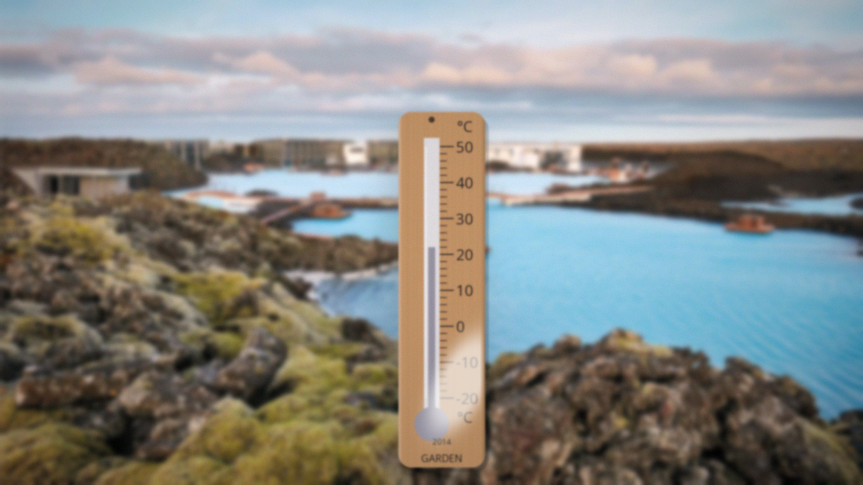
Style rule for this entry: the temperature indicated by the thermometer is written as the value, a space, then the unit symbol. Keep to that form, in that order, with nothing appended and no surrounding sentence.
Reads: 22 °C
